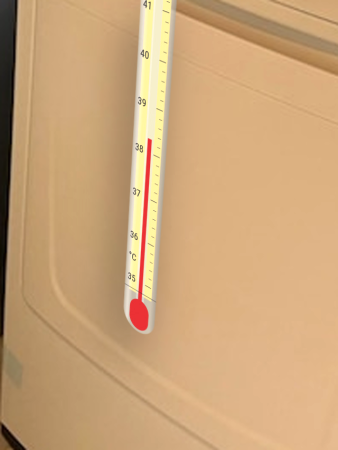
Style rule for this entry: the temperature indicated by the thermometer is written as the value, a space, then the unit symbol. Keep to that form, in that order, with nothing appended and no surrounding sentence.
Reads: 38.3 °C
